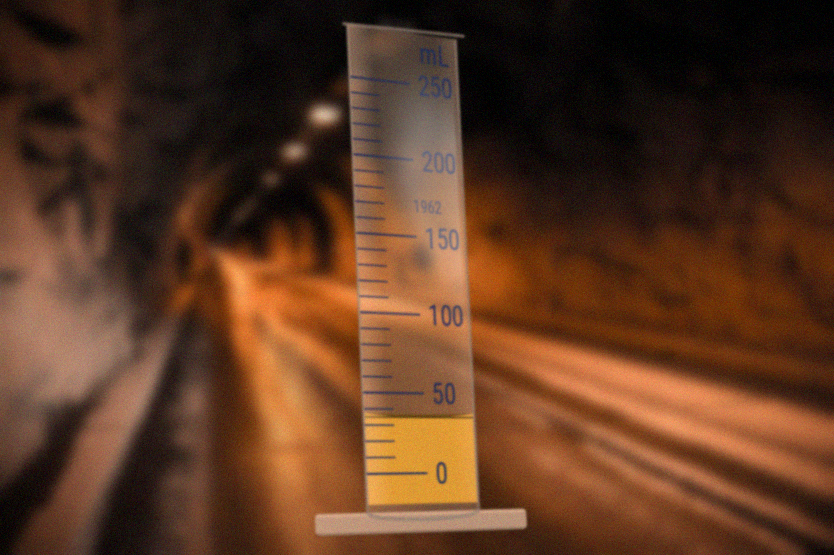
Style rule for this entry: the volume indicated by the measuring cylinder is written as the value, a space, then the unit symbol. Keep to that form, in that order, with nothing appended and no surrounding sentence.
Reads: 35 mL
